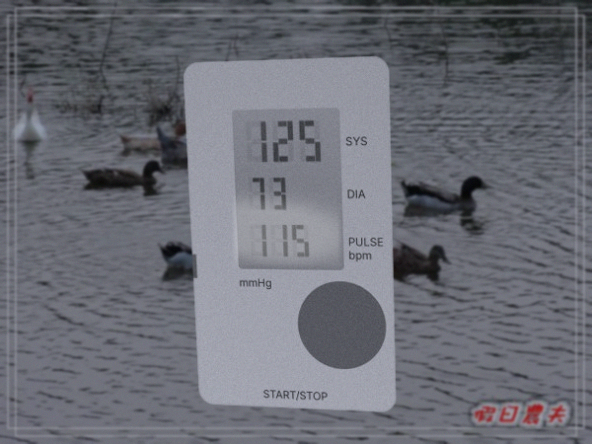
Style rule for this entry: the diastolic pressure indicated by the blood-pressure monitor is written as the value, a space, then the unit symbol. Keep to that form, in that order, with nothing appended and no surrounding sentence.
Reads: 73 mmHg
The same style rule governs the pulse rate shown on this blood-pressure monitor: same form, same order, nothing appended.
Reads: 115 bpm
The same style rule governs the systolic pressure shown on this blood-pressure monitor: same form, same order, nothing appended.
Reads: 125 mmHg
